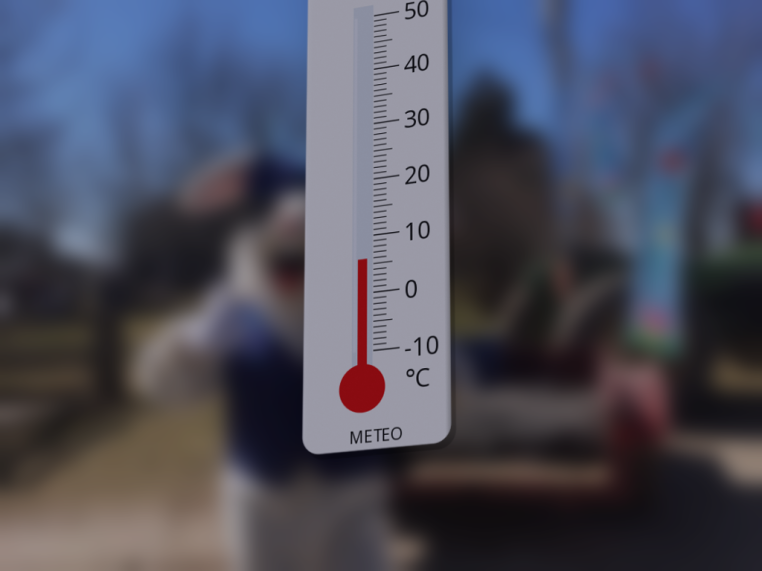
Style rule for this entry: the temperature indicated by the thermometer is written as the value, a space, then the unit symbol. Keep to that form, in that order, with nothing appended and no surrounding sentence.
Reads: 6 °C
